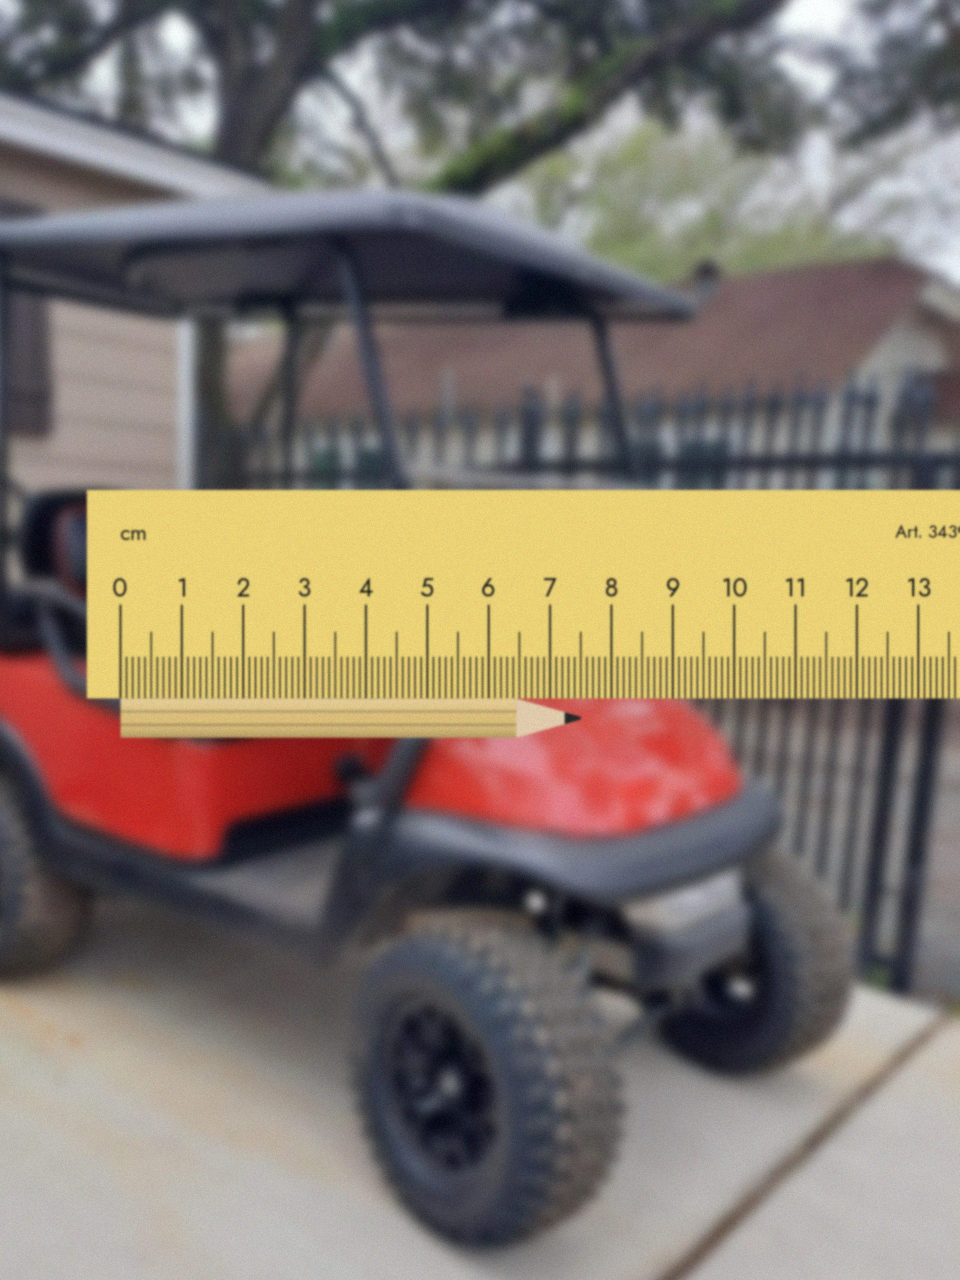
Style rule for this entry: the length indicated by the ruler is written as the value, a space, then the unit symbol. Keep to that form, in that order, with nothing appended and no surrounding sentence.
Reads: 7.5 cm
